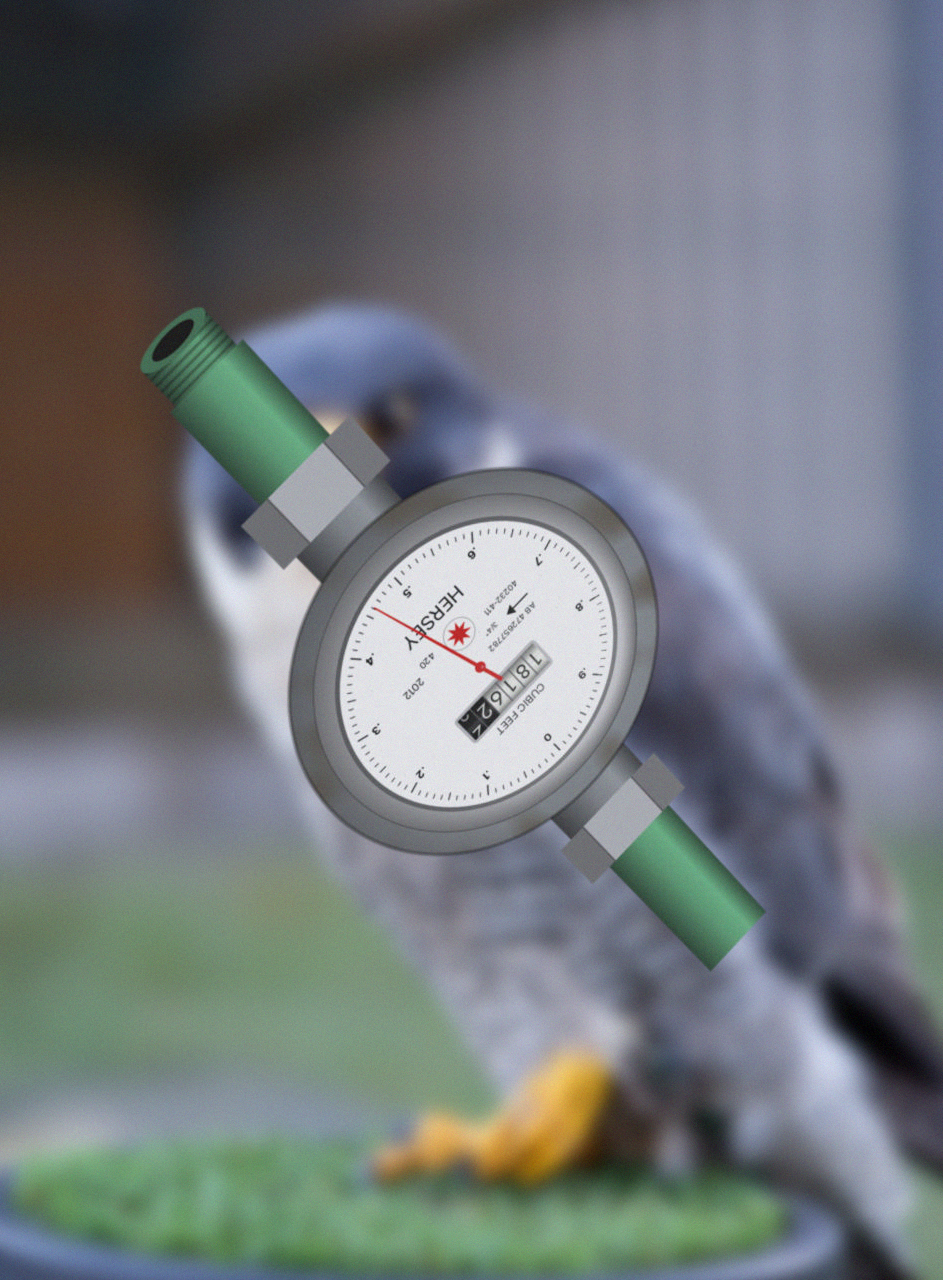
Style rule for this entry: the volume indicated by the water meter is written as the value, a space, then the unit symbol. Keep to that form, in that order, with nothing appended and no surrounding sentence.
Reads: 181622.46 ft³
